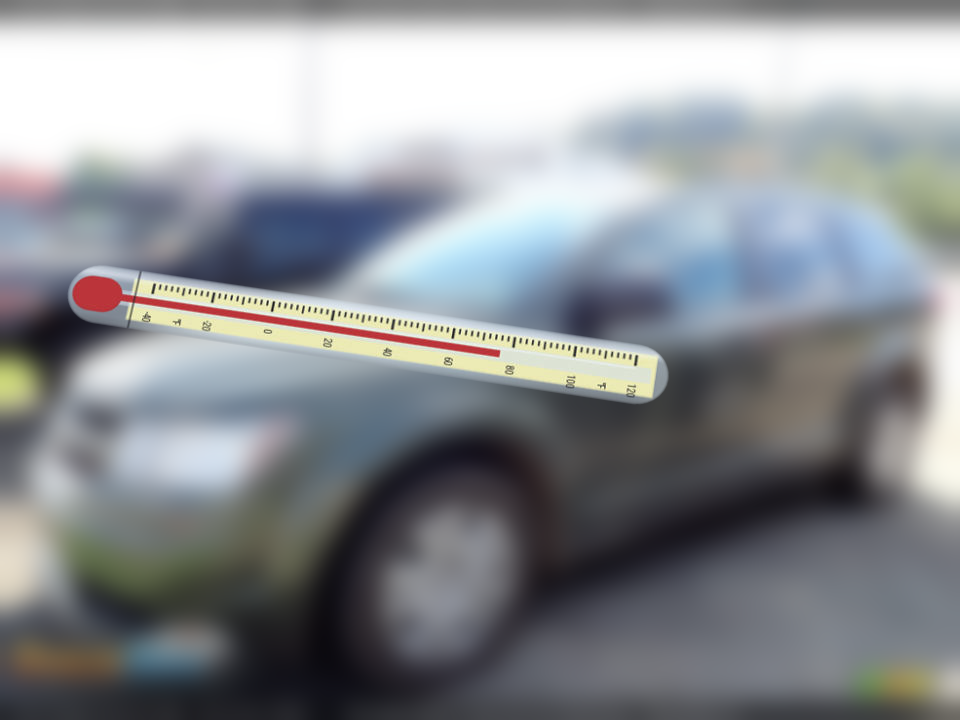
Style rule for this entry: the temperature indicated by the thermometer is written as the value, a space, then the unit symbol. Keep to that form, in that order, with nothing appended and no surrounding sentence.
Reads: 76 °F
